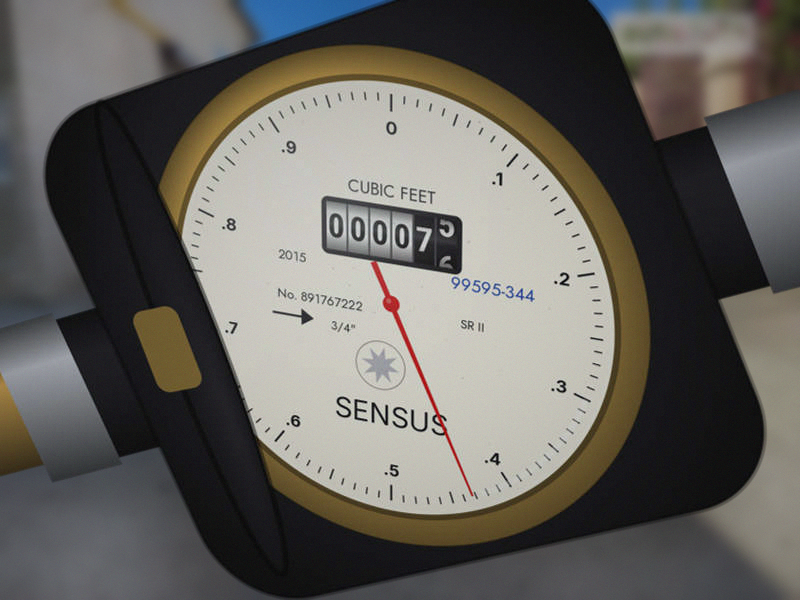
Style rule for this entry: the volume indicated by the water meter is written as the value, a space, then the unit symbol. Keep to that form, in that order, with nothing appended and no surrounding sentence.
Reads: 75.43 ft³
